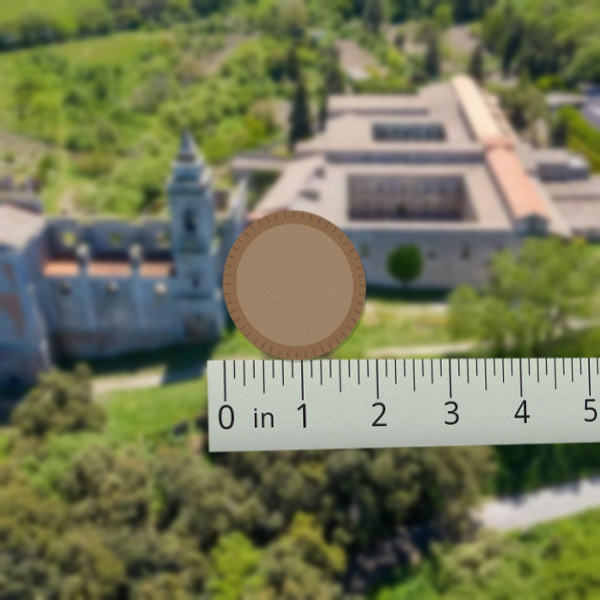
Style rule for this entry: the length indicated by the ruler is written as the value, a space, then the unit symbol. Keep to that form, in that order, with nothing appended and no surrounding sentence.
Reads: 1.875 in
